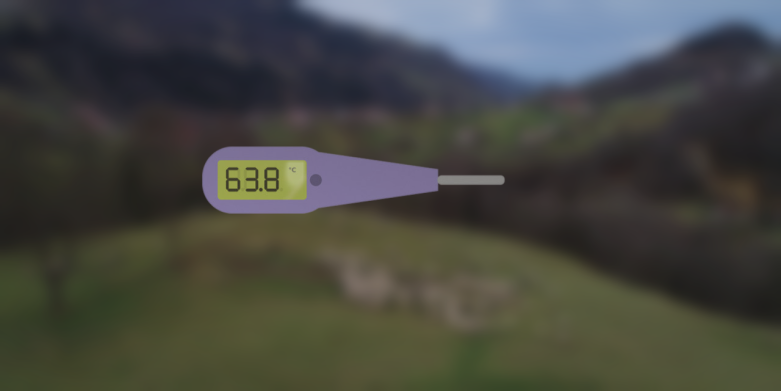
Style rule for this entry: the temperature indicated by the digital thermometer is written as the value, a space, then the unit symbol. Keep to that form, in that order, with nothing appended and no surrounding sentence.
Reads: 63.8 °C
